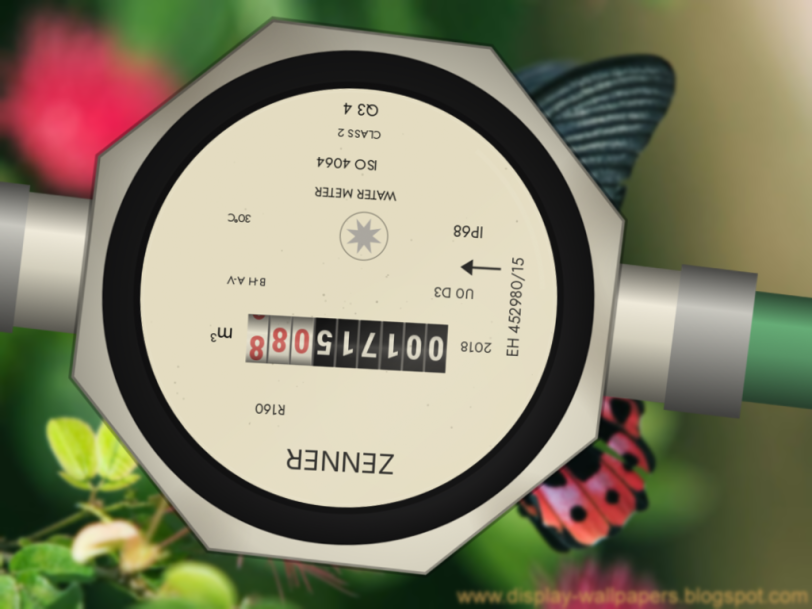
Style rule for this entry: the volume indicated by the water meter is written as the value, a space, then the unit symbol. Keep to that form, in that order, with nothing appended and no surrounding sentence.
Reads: 1715.088 m³
